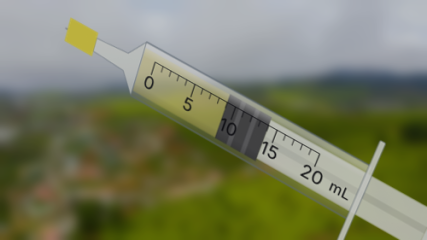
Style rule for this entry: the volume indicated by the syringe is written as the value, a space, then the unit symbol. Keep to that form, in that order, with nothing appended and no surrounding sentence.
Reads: 9 mL
